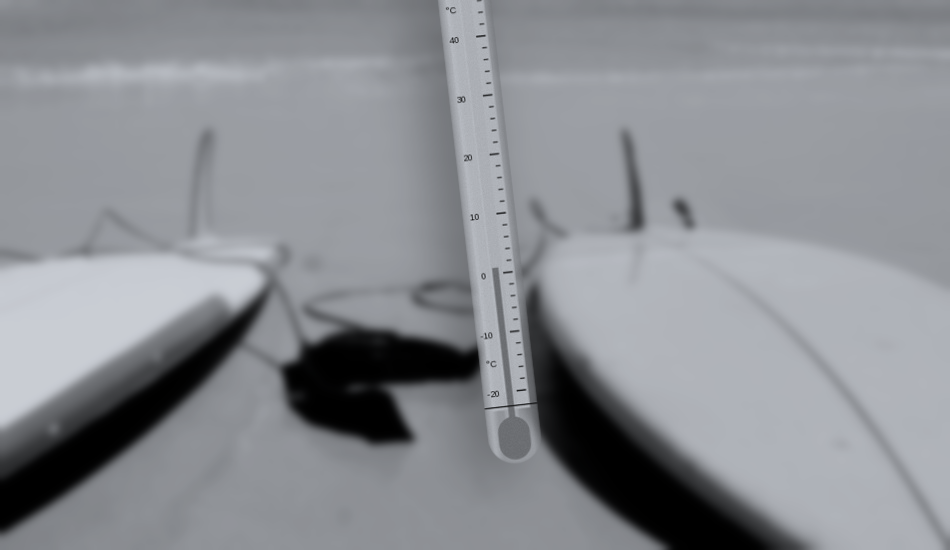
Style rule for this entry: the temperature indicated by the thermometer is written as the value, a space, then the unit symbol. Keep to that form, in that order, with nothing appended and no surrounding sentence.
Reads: 1 °C
